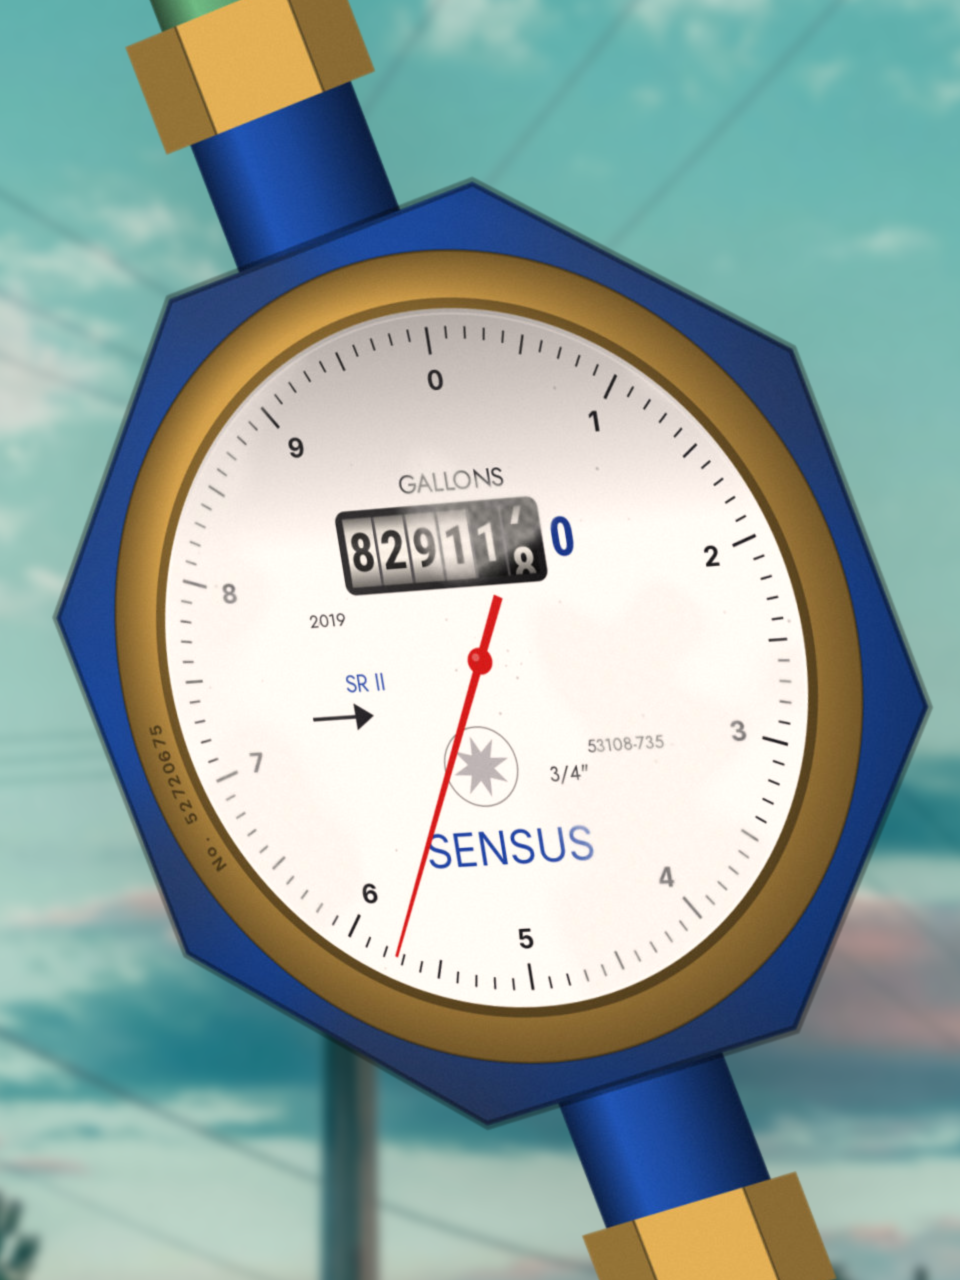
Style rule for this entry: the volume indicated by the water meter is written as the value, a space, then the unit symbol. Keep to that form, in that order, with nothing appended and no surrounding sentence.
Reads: 8291175.7 gal
